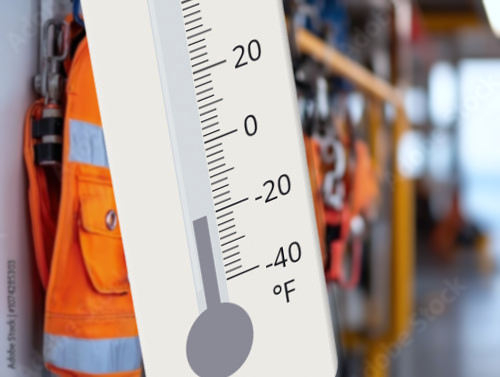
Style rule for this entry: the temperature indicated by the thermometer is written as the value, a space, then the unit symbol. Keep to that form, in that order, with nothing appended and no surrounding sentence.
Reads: -20 °F
